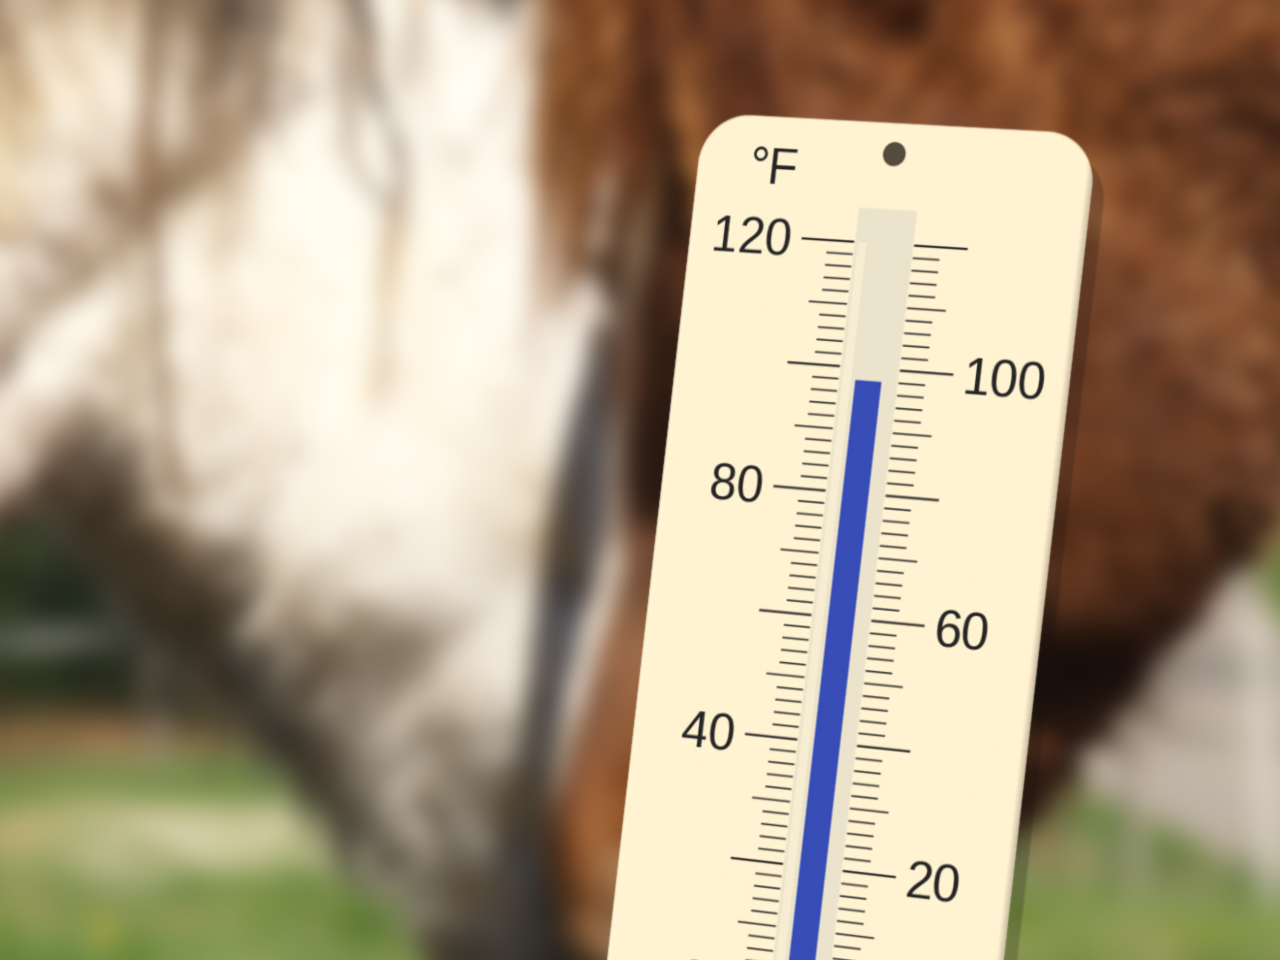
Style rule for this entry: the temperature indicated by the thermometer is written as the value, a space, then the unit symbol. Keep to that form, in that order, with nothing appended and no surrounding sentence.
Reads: 98 °F
